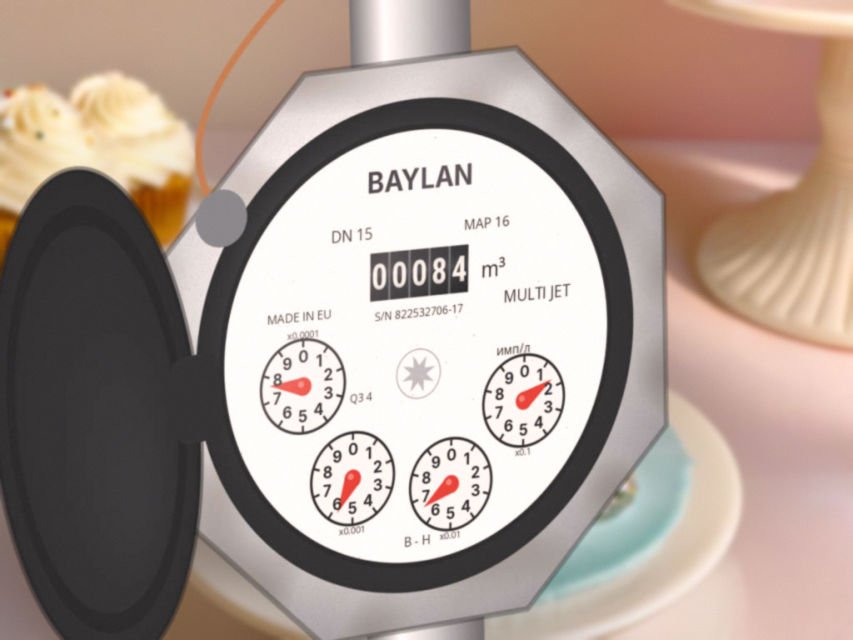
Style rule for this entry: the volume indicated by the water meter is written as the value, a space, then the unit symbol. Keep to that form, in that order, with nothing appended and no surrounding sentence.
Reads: 84.1657 m³
